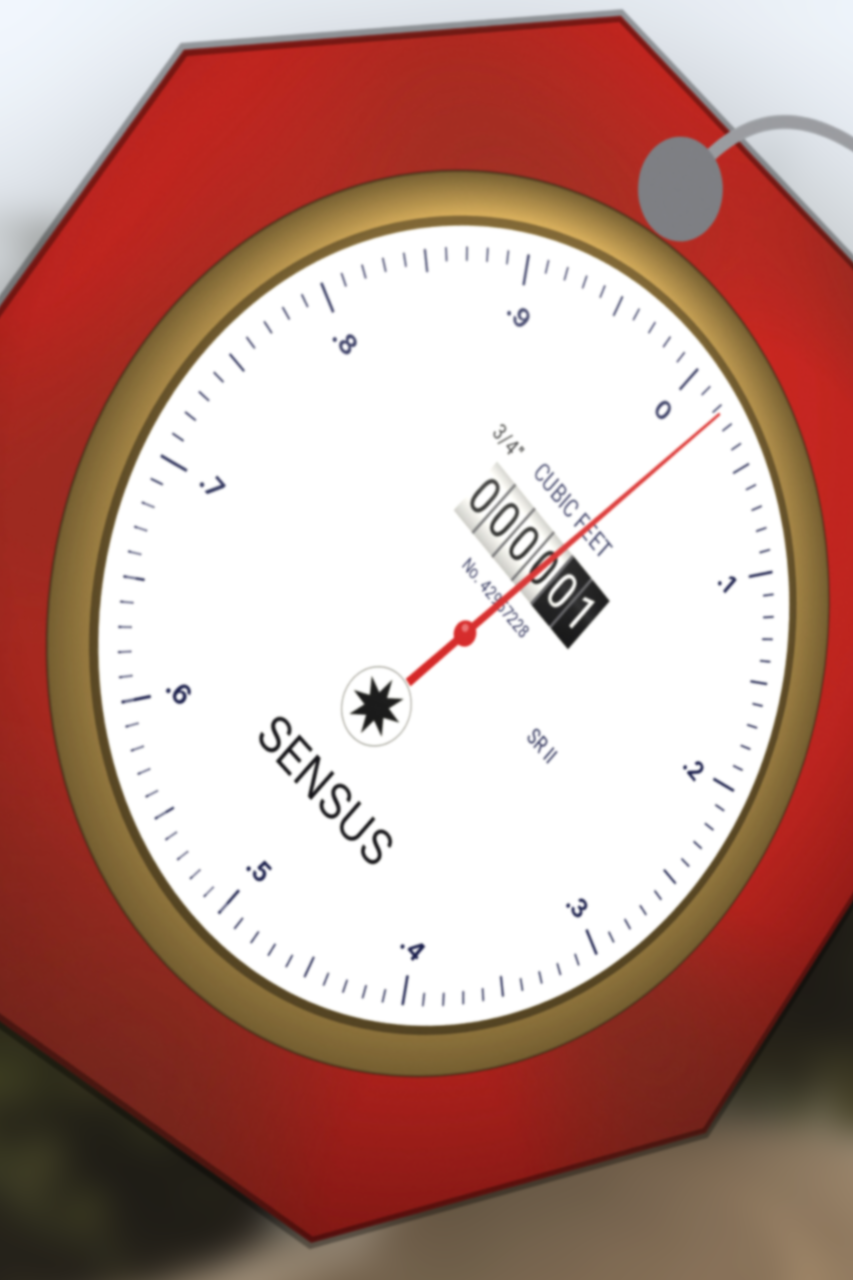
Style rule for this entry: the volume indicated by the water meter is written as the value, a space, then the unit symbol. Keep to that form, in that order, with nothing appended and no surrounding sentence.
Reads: 1.02 ft³
